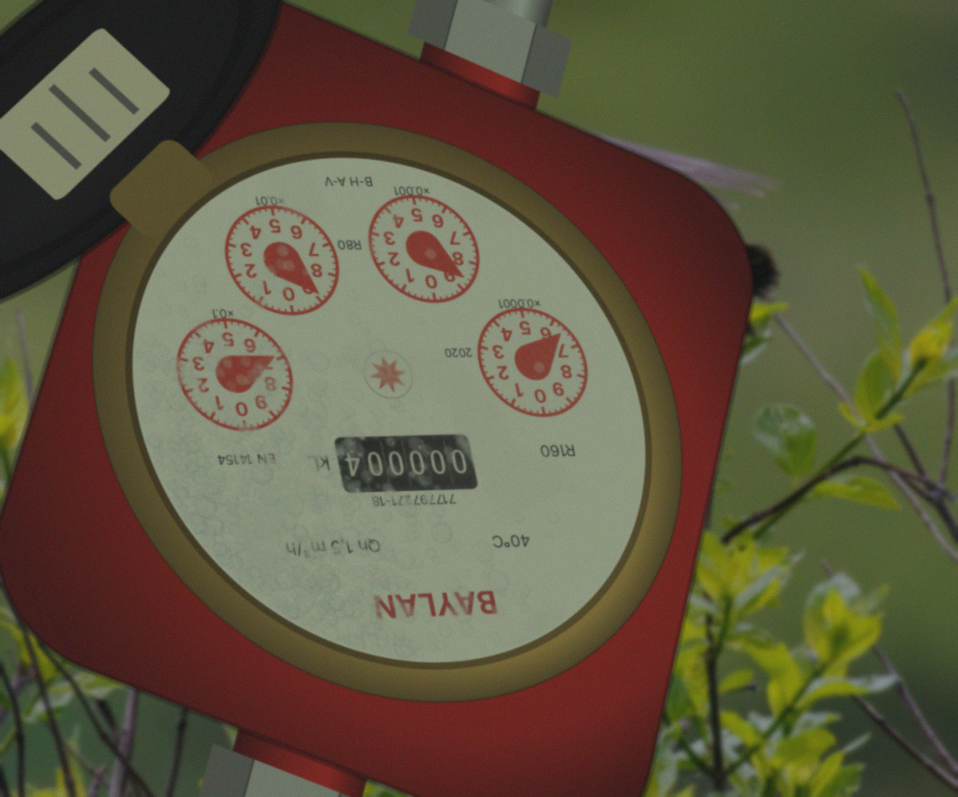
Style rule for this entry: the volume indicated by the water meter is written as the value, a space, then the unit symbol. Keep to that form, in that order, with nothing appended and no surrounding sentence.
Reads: 4.6886 kL
